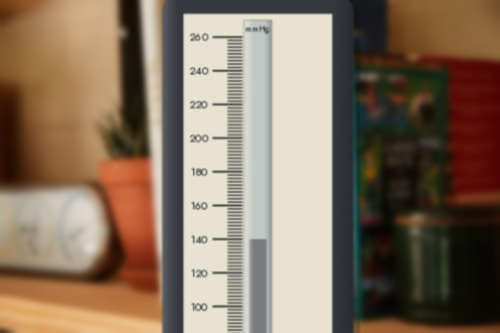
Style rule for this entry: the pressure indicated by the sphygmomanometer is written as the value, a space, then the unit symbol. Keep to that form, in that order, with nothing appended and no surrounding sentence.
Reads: 140 mmHg
